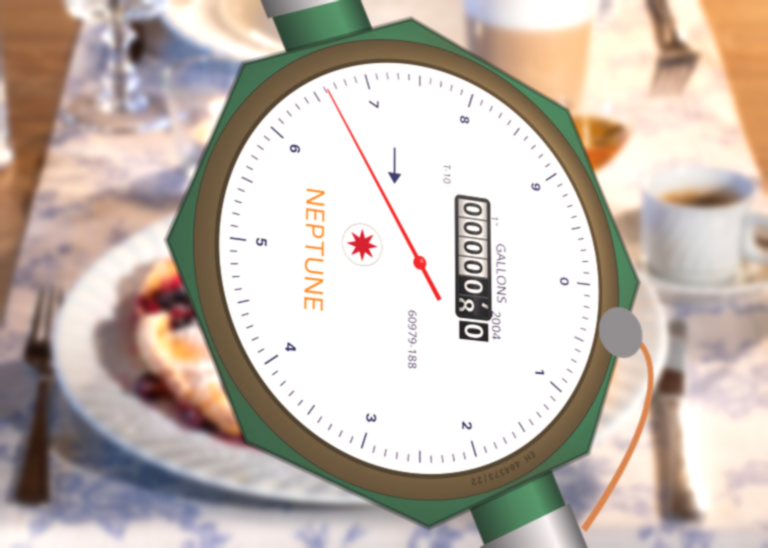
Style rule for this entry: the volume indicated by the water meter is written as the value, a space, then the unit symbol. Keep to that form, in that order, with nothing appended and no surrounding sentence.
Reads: 76.6 gal
